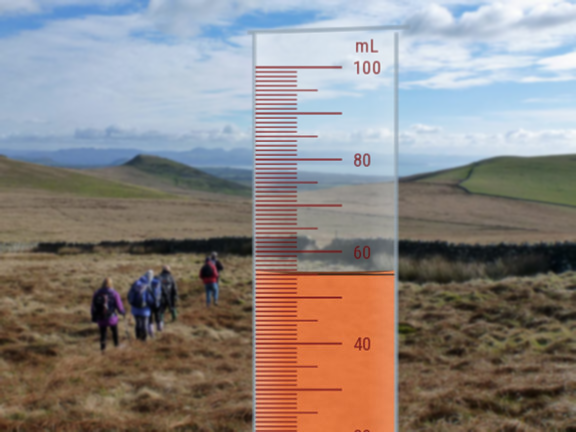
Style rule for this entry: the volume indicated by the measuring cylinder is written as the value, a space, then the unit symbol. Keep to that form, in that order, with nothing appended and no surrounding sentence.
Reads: 55 mL
